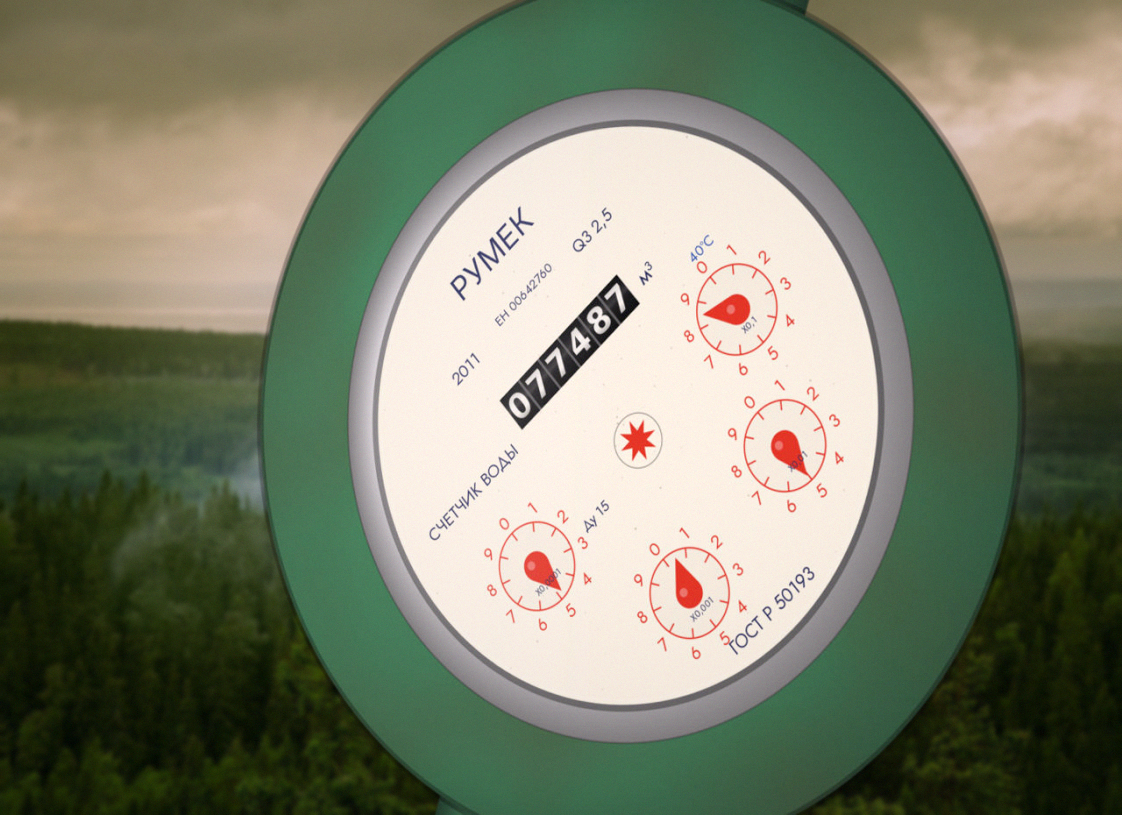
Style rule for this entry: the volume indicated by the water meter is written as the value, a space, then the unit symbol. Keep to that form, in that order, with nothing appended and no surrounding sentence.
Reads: 77487.8504 m³
